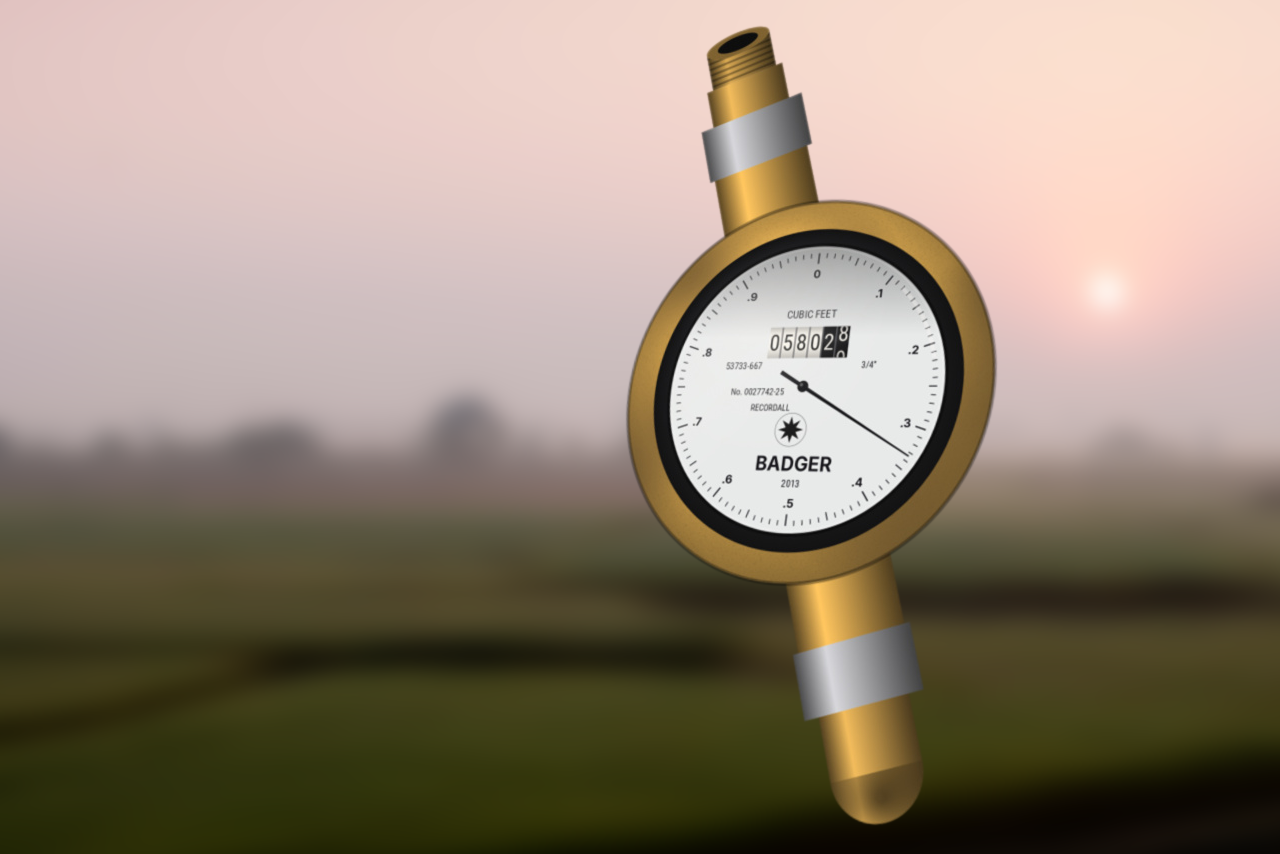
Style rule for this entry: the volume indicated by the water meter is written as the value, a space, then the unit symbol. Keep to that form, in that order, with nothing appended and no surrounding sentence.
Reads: 58028.33 ft³
